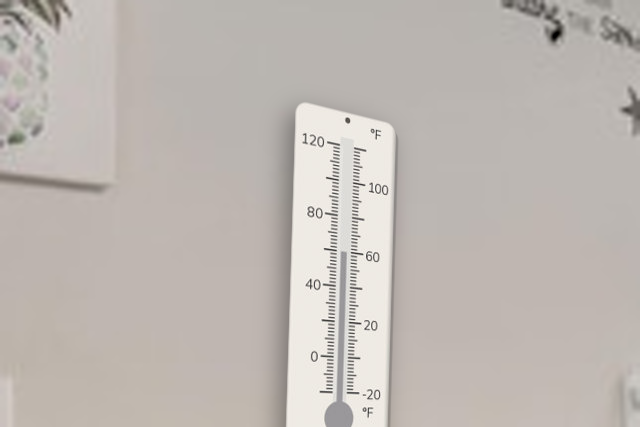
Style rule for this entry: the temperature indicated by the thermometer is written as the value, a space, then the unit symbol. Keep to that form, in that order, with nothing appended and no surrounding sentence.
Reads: 60 °F
